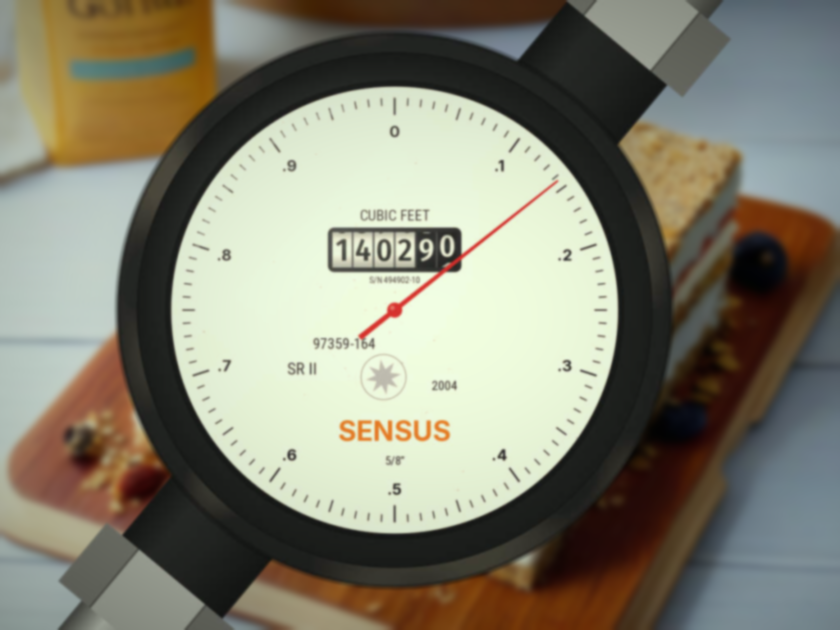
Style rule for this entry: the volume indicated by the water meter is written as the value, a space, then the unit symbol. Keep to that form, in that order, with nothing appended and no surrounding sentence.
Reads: 140290.14 ft³
